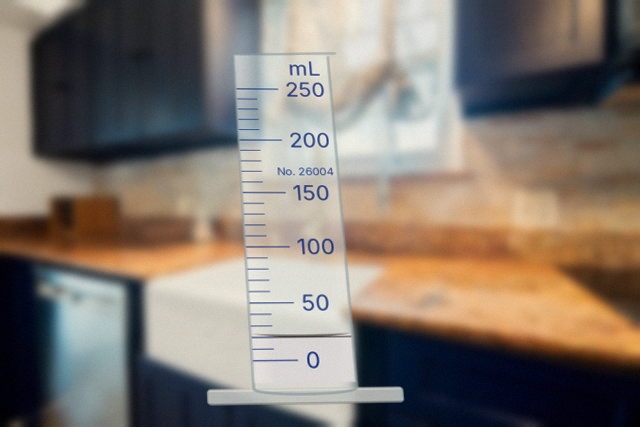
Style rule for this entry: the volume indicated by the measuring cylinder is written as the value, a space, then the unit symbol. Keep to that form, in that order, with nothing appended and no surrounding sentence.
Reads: 20 mL
